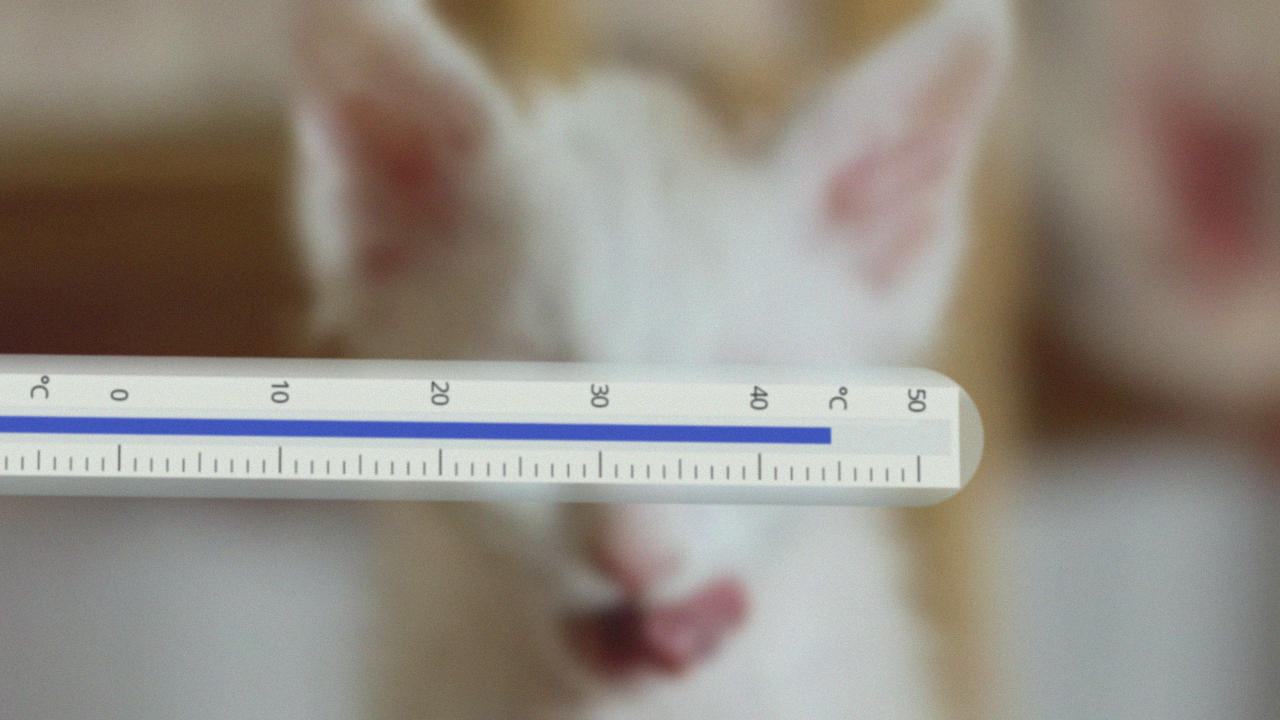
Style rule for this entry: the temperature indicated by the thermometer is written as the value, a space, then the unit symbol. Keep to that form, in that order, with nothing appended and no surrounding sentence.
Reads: 44.5 °C
